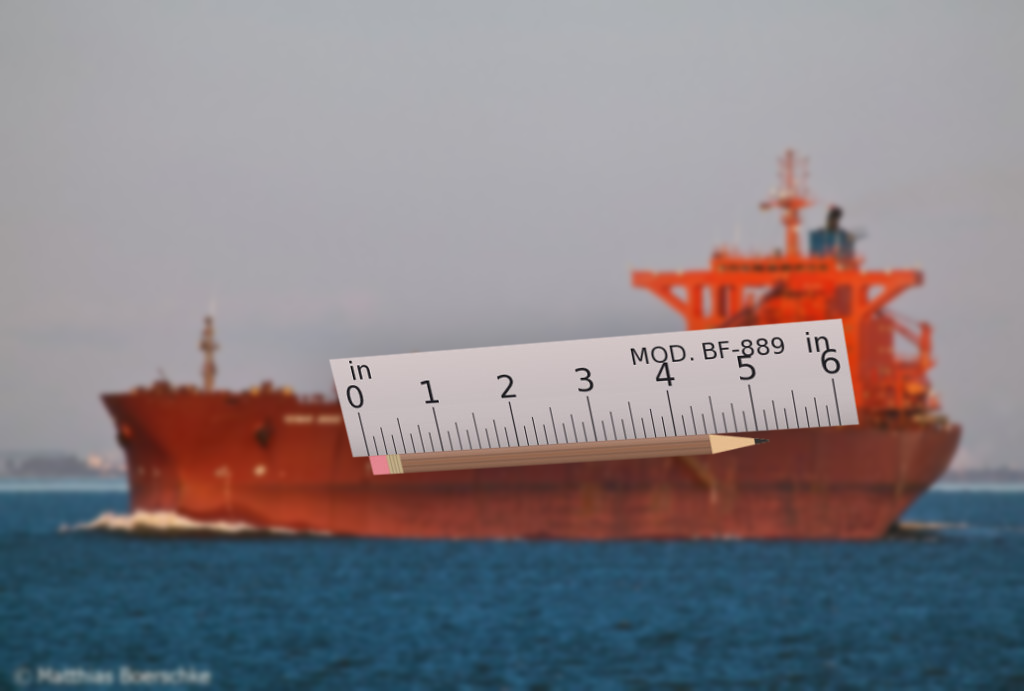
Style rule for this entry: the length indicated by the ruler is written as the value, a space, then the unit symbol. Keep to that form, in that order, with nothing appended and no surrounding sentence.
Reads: 5.125 in
